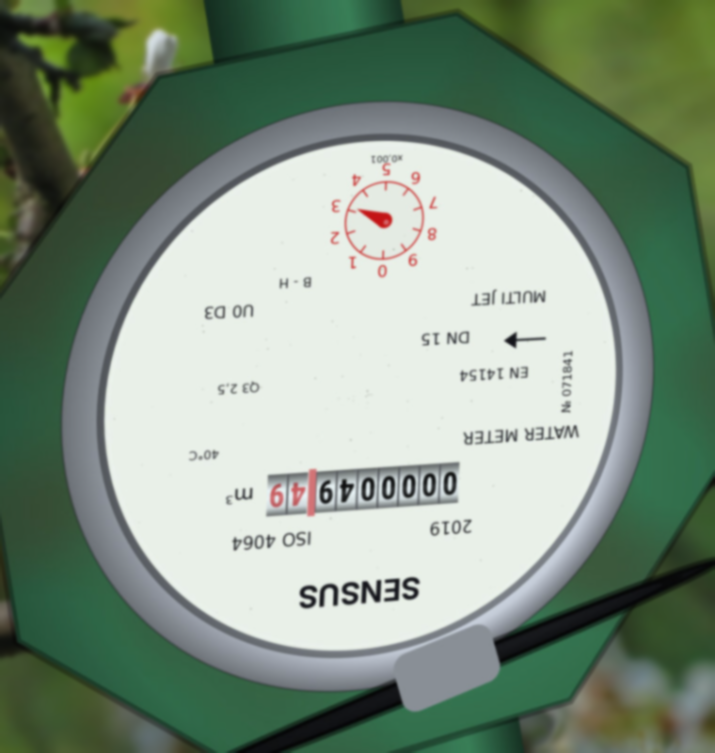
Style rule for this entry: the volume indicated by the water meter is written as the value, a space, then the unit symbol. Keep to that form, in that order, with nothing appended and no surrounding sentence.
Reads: 49.493 m³
